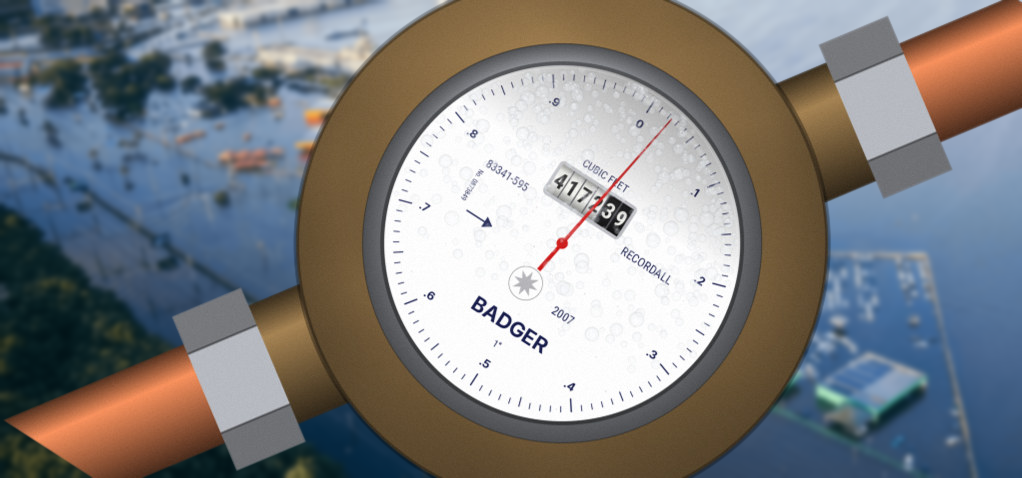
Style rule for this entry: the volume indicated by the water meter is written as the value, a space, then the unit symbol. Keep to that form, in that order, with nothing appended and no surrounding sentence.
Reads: 417239.02 ft³
